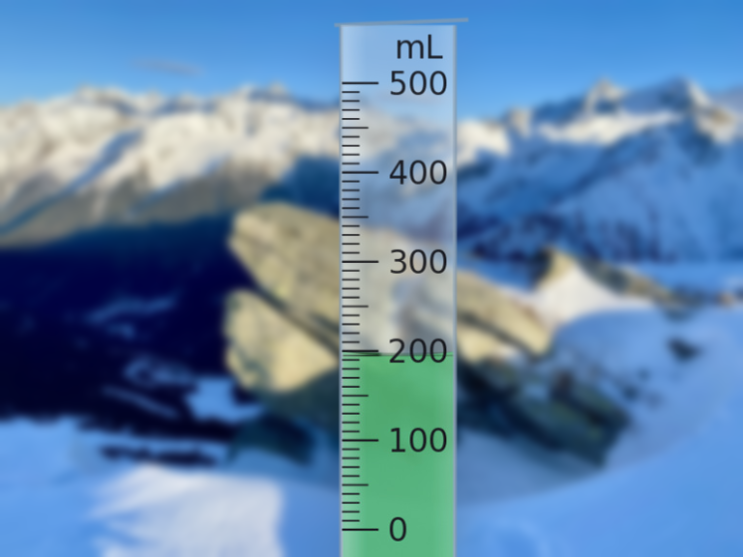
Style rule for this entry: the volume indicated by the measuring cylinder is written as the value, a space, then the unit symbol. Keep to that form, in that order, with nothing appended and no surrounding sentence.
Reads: 195 mL
